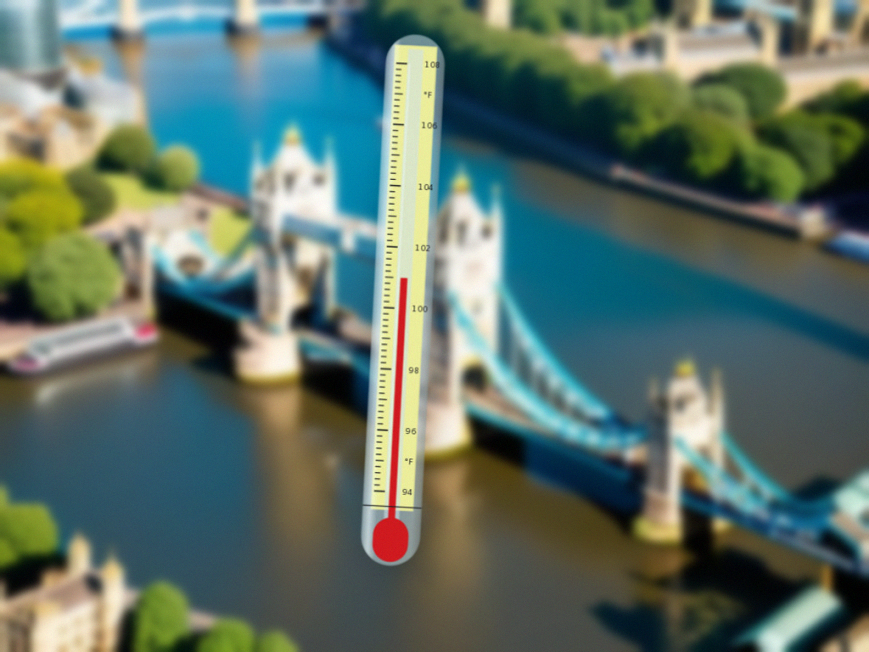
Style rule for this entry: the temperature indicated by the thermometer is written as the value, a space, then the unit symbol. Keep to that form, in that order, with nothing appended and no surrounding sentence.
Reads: 101 °F
